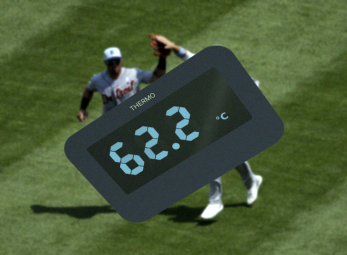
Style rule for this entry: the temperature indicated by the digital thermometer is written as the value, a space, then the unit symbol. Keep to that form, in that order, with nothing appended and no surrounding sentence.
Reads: 62.2 °C
